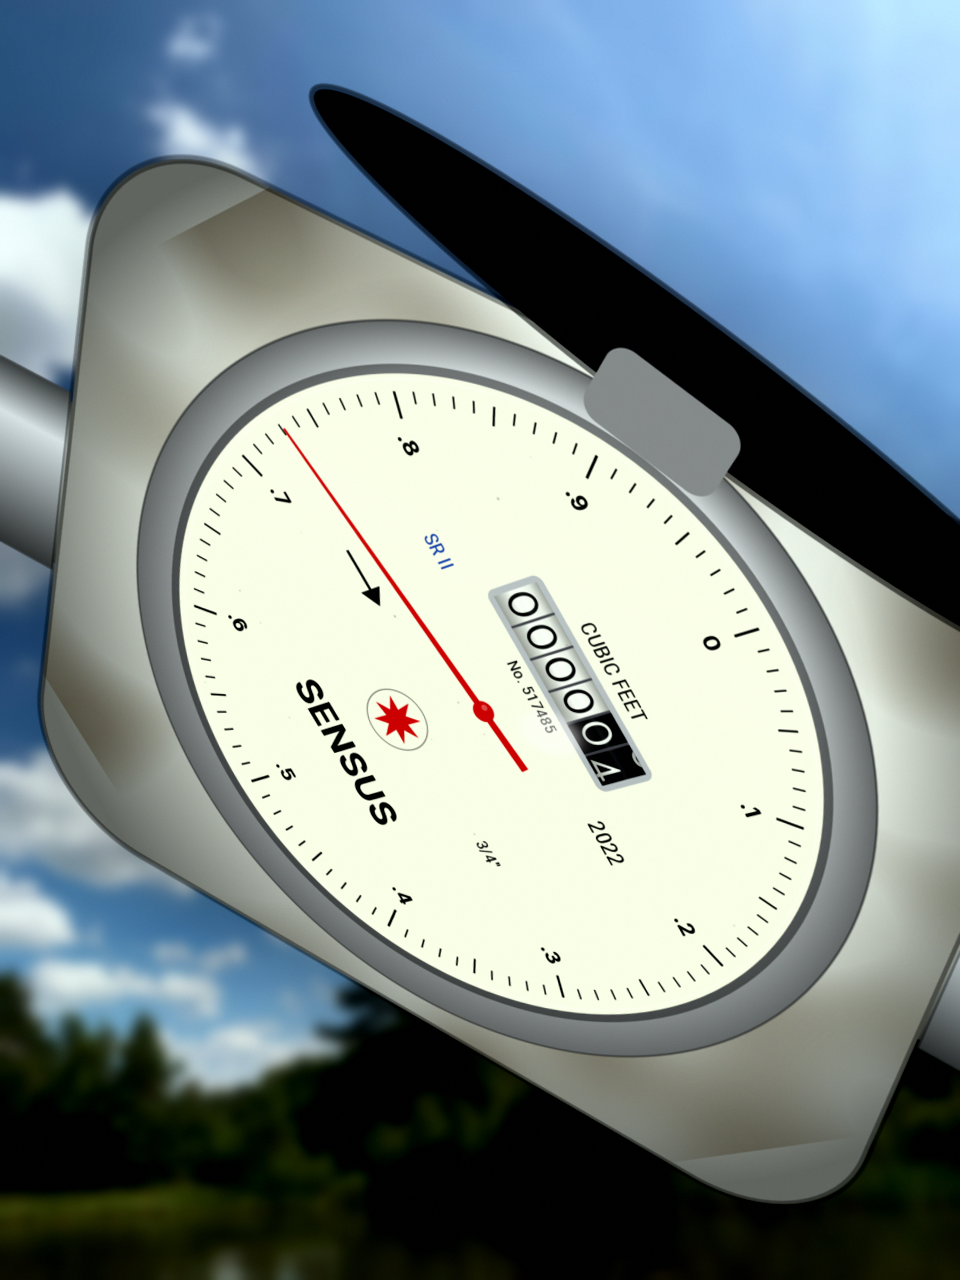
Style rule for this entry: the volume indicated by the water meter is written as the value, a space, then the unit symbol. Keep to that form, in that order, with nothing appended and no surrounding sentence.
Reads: 3.73 ft³
